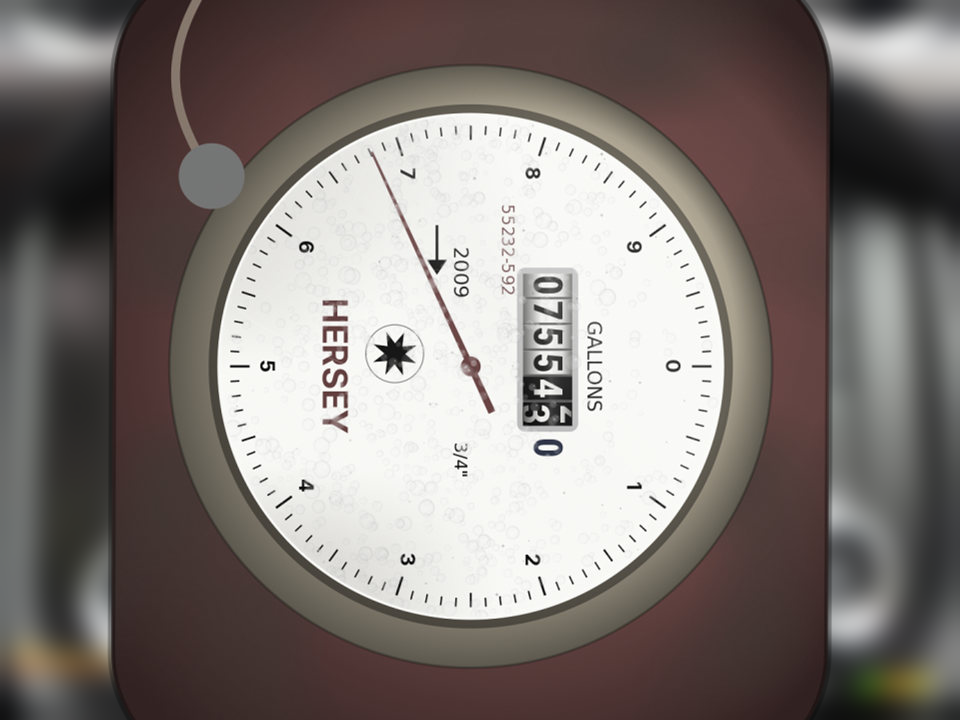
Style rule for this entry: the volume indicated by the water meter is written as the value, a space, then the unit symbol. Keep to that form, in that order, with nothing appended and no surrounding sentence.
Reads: 755426.8 gal
